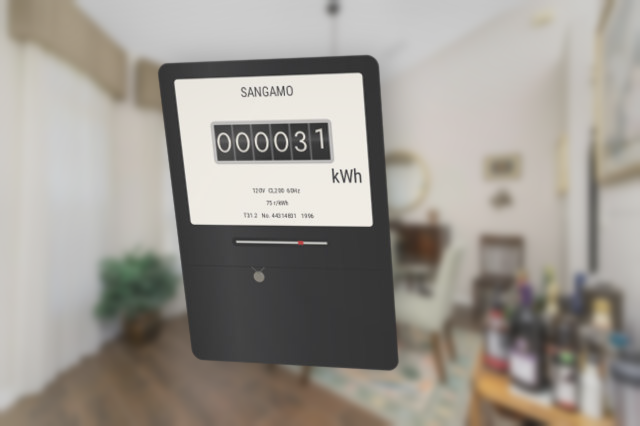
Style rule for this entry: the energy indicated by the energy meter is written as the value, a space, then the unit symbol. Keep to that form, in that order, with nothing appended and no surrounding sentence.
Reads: 31 kWh
